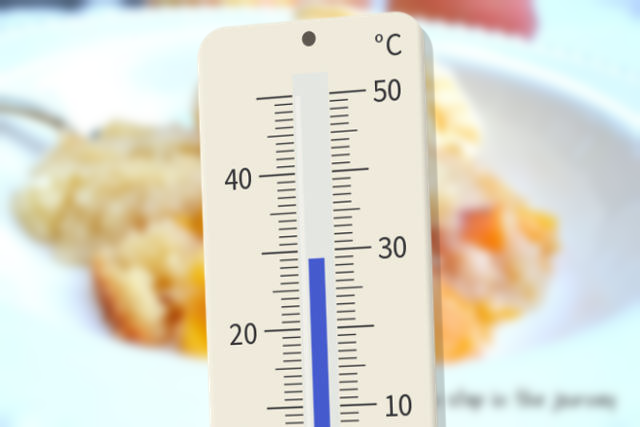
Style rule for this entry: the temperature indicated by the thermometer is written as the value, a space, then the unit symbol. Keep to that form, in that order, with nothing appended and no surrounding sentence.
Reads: 29 °C
